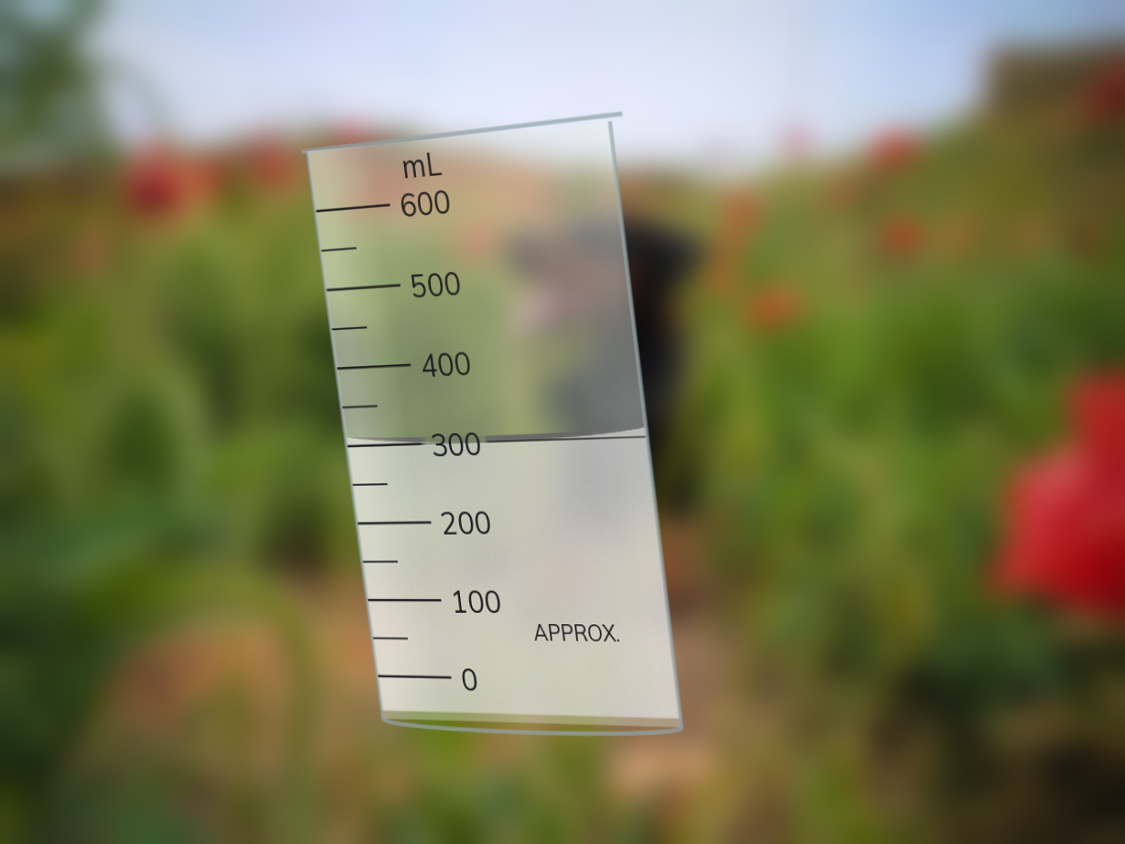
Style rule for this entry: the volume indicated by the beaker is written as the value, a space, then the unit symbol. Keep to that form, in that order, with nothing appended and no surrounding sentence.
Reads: 300 mL
